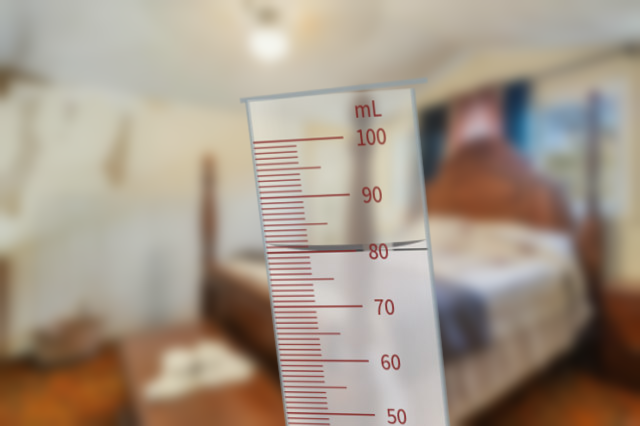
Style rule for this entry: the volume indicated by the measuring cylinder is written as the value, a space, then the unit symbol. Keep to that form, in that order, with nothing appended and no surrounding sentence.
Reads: 80 mL
